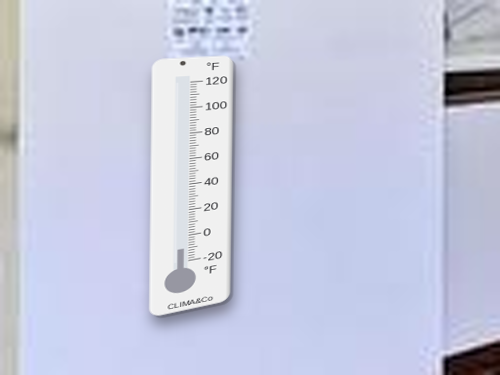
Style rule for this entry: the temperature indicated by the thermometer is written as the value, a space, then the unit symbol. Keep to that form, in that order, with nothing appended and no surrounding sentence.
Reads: -10 °F
